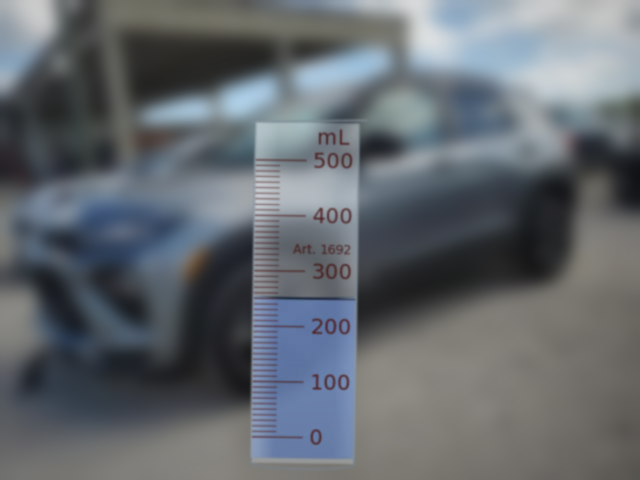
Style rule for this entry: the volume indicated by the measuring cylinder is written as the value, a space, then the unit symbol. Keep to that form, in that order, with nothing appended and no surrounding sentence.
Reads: 250 mL
